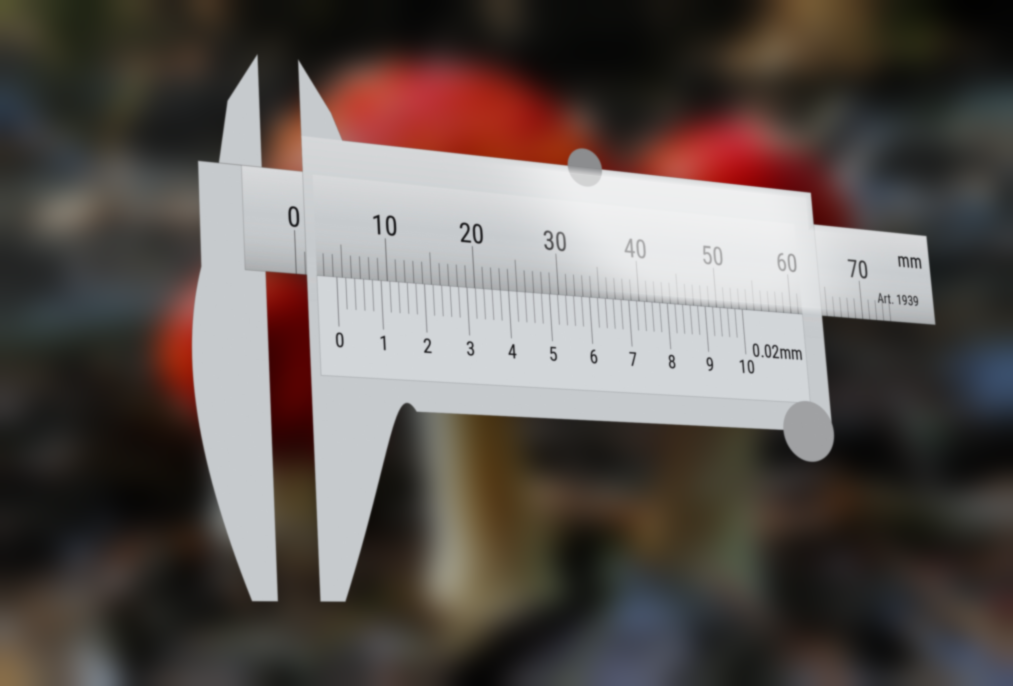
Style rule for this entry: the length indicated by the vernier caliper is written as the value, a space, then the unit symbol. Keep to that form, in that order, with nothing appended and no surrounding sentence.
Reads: 4.4 mm
